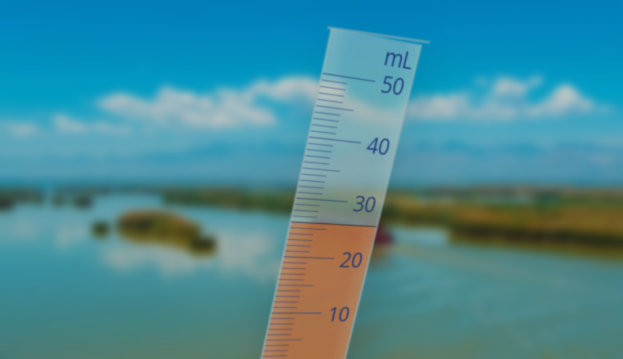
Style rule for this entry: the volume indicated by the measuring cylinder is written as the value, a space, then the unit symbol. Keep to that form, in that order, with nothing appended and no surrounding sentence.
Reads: 26 mL
